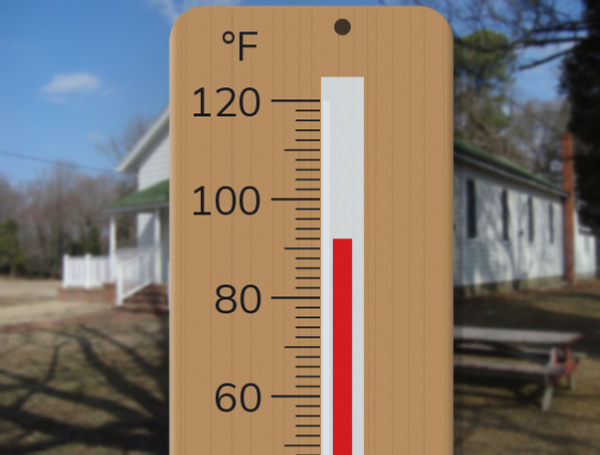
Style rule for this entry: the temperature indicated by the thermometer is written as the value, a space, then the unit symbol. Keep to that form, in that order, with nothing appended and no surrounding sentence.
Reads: 92 °F
